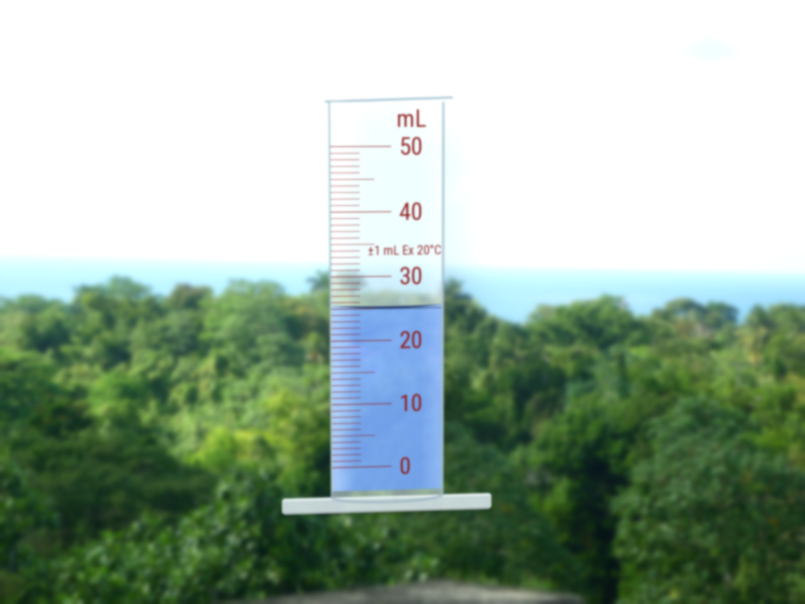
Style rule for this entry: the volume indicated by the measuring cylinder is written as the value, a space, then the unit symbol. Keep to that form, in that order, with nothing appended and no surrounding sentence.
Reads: 25 mL
